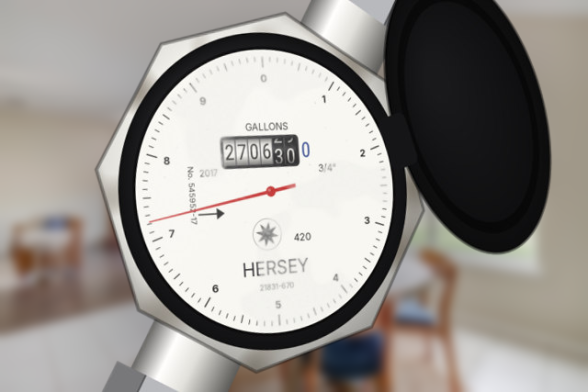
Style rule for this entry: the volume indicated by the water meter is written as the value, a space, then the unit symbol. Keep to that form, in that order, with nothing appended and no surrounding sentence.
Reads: 2706297.2 gal
